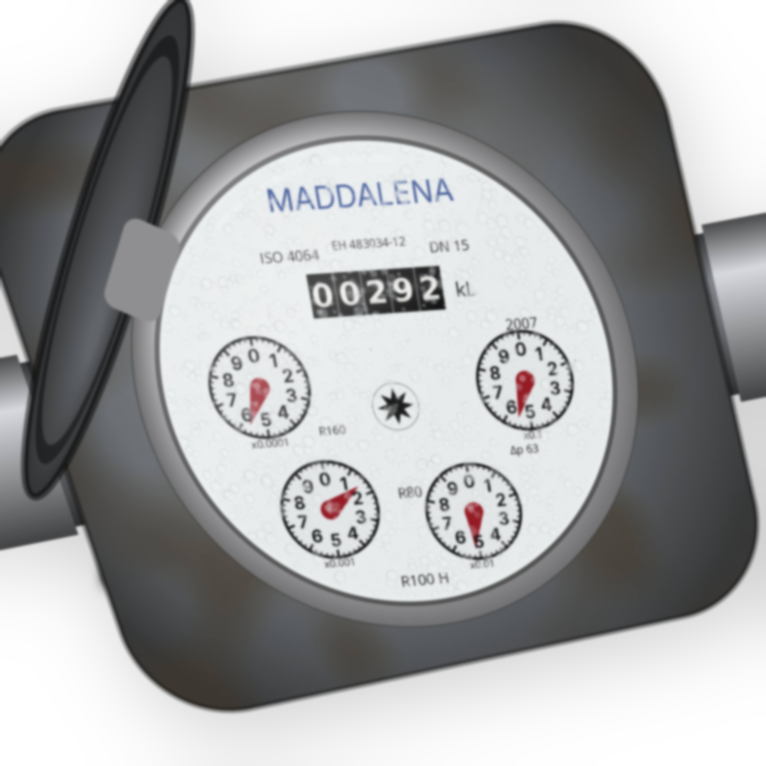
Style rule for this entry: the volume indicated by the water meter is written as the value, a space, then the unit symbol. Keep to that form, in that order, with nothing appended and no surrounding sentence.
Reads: 292.5515 kL
